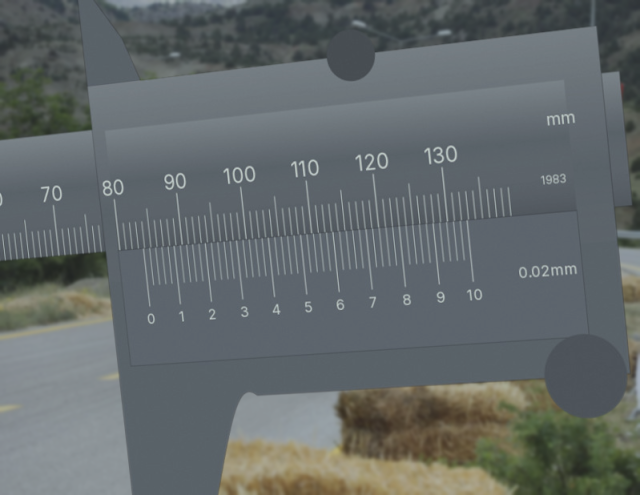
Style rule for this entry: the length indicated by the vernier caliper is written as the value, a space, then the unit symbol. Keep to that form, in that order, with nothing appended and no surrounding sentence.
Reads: 83.8 mm
